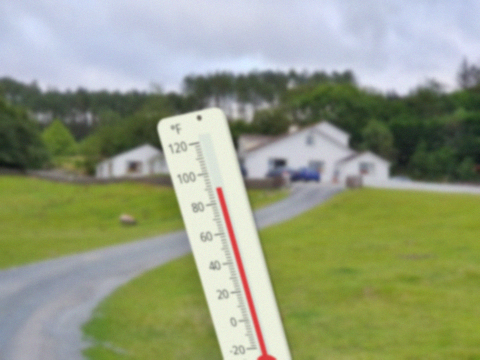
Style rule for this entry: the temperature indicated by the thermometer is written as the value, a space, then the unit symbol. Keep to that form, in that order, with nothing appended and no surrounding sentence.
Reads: 90 °F
